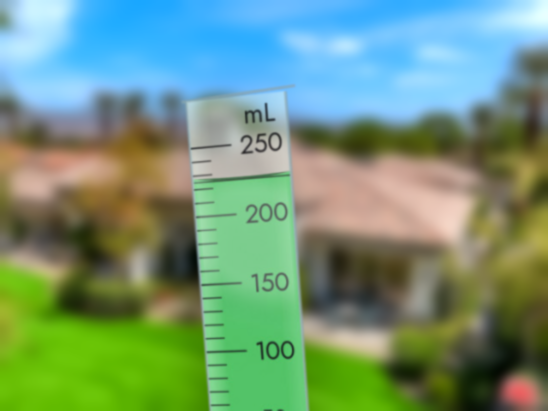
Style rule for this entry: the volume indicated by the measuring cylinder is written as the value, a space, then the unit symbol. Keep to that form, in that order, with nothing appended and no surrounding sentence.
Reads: 225 mL
